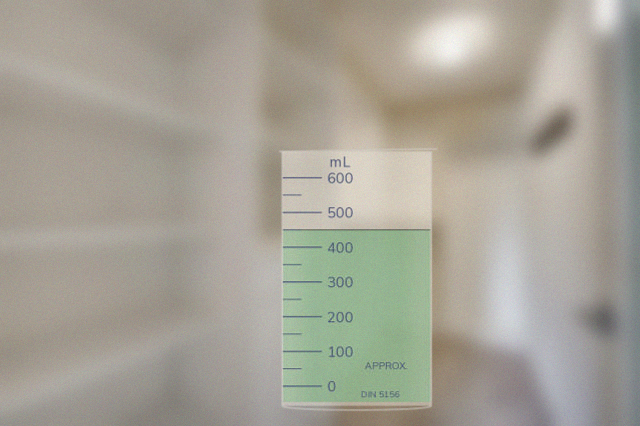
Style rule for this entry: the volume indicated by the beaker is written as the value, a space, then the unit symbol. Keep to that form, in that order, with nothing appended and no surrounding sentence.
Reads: 450 mL
